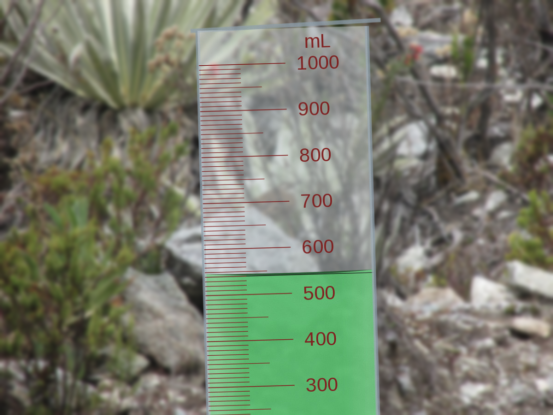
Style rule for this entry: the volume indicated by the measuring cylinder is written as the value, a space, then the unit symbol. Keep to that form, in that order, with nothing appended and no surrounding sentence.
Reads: 540 mL
